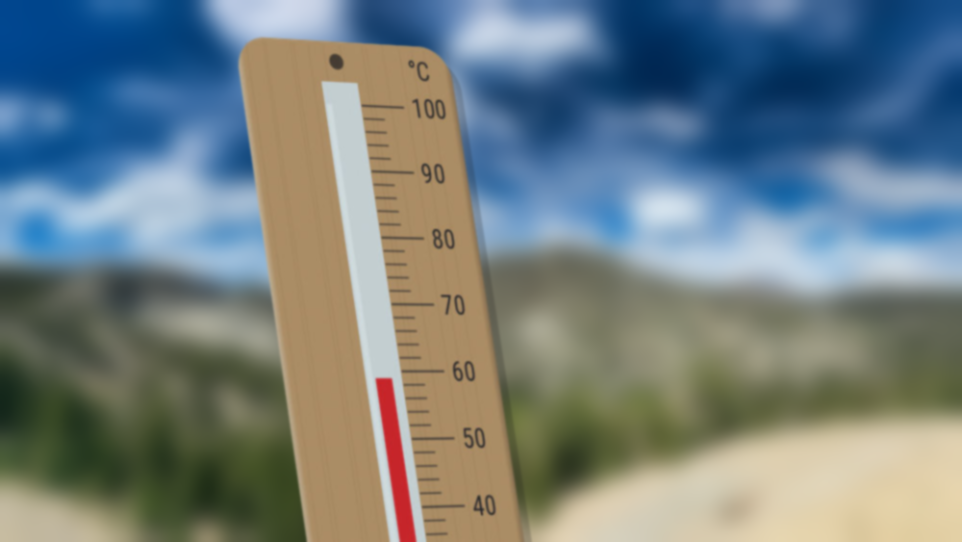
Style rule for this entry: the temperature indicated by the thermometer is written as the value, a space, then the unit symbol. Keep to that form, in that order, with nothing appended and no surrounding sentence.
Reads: 59 °C
